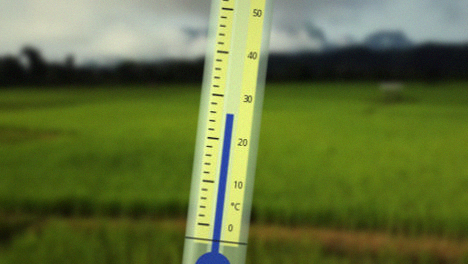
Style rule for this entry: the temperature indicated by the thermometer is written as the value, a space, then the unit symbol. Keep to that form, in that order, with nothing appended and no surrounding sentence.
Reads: 26 °C
